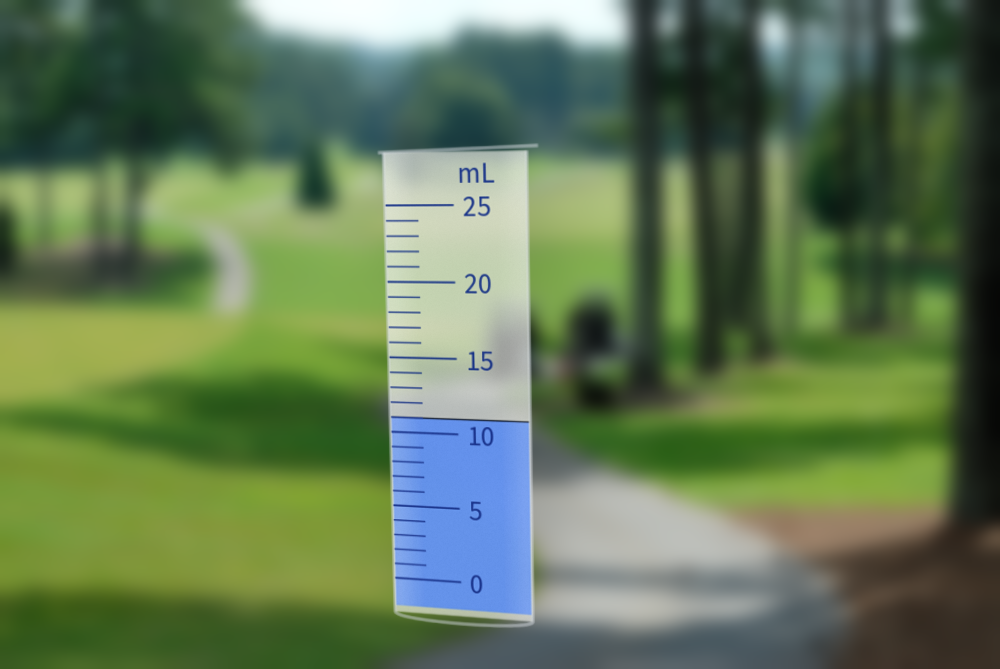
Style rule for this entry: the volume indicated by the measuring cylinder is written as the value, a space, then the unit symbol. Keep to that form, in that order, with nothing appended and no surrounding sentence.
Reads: 11 mL
